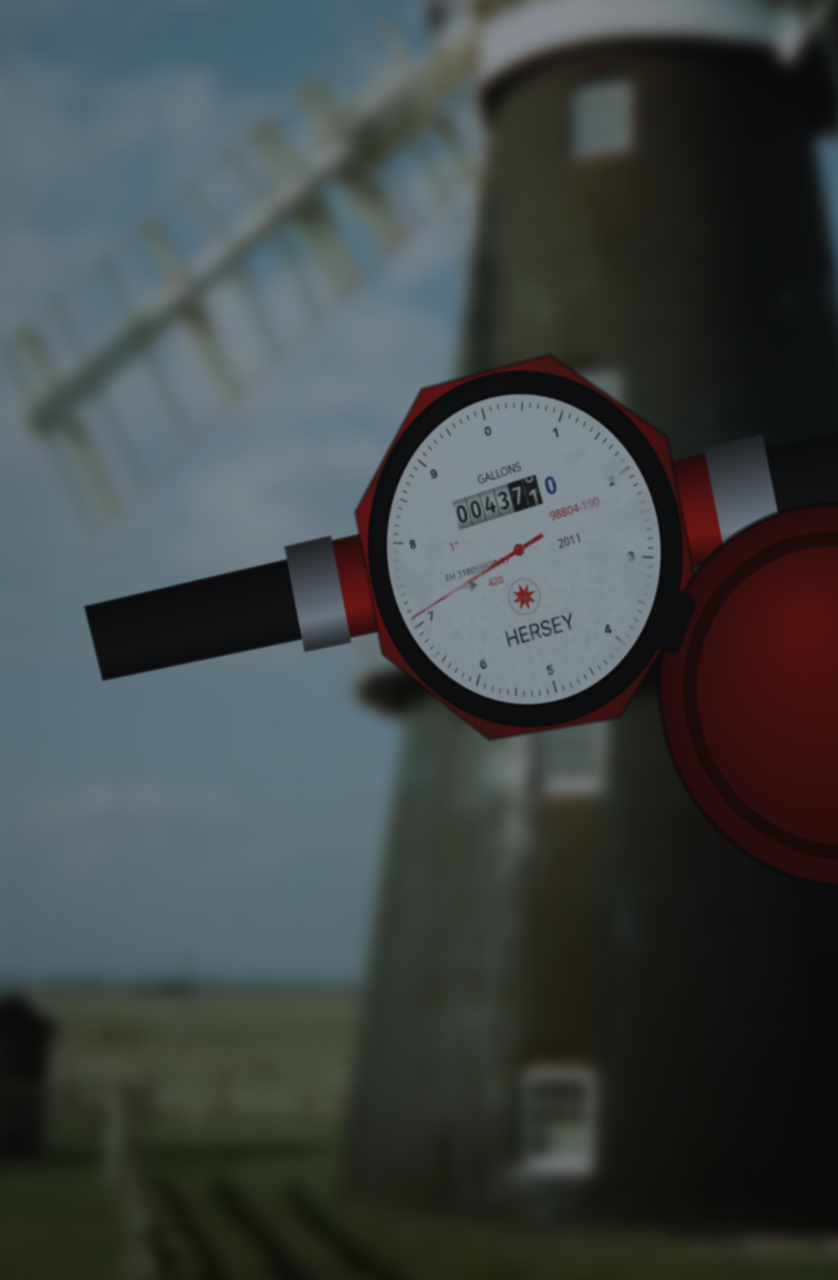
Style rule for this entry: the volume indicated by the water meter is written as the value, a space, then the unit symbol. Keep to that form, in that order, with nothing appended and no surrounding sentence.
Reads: 43707.1 gal
